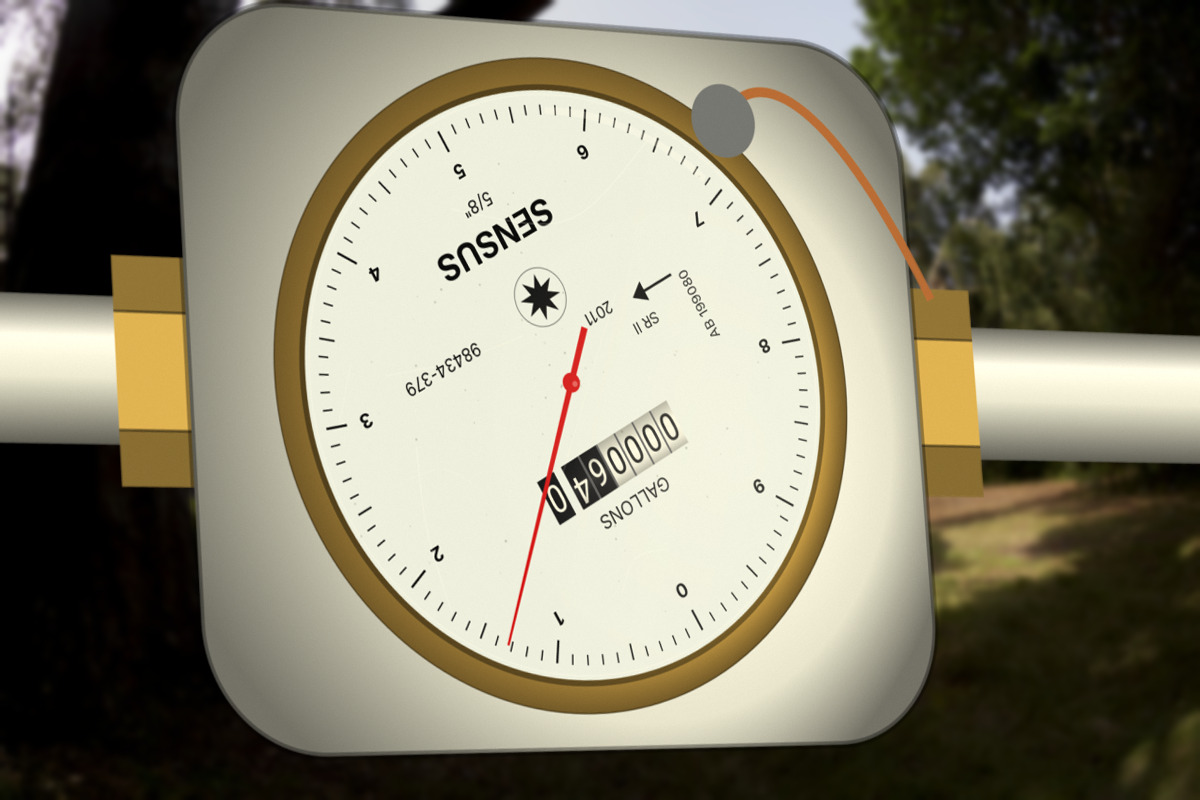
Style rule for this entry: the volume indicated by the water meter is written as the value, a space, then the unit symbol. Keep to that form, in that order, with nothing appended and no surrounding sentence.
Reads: 641.3 gal
